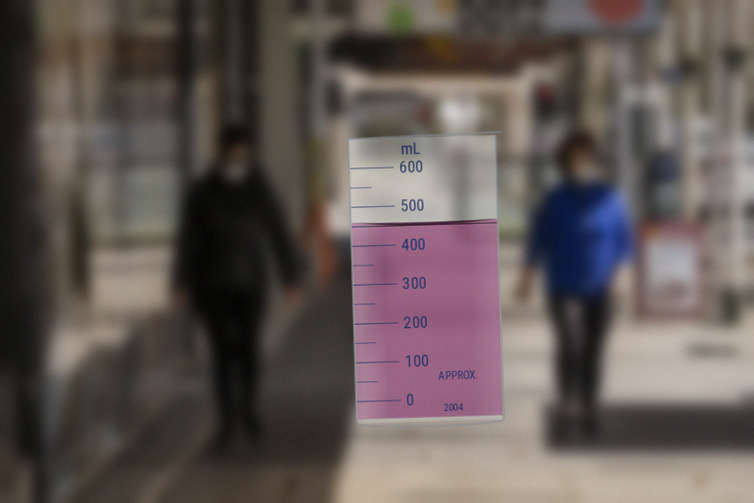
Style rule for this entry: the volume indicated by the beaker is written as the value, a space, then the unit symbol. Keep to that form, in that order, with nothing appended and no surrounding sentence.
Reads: 450 mL
